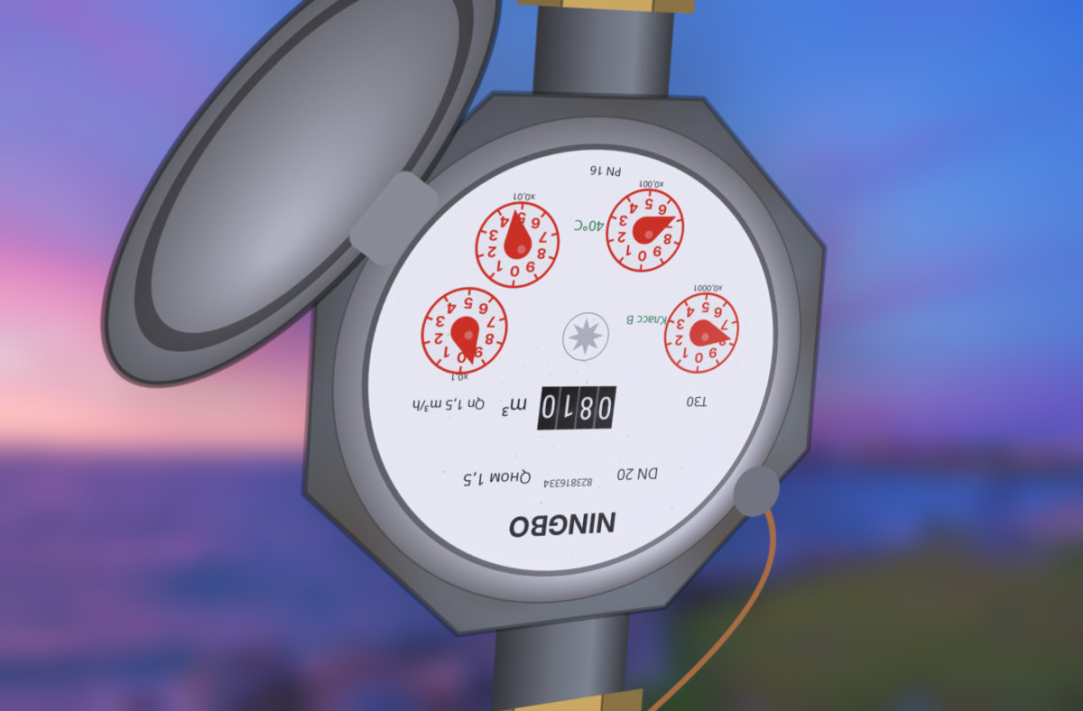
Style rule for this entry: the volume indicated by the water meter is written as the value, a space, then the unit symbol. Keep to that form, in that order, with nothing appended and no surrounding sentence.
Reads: 809.9467 m³
